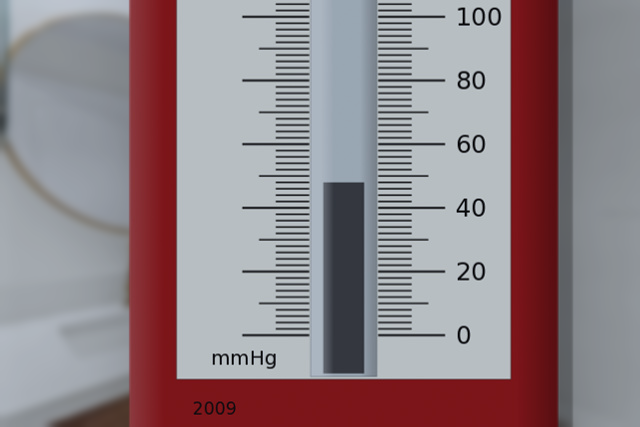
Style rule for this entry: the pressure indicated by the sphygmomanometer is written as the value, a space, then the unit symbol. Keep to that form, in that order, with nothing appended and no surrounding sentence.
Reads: 48 mmHg
